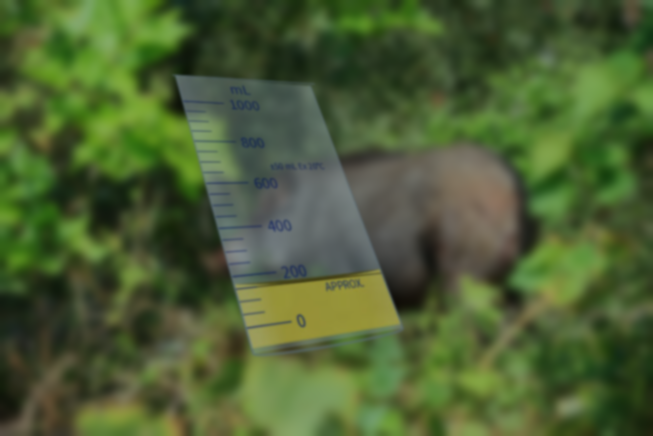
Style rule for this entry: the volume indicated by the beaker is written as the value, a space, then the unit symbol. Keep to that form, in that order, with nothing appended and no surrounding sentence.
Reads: 150 mL
